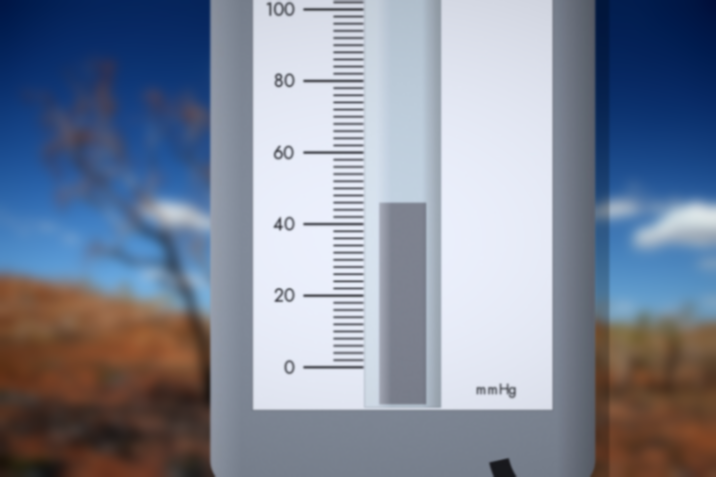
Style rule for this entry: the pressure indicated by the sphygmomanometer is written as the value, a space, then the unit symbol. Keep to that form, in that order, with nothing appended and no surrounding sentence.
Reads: 46 mmHg
